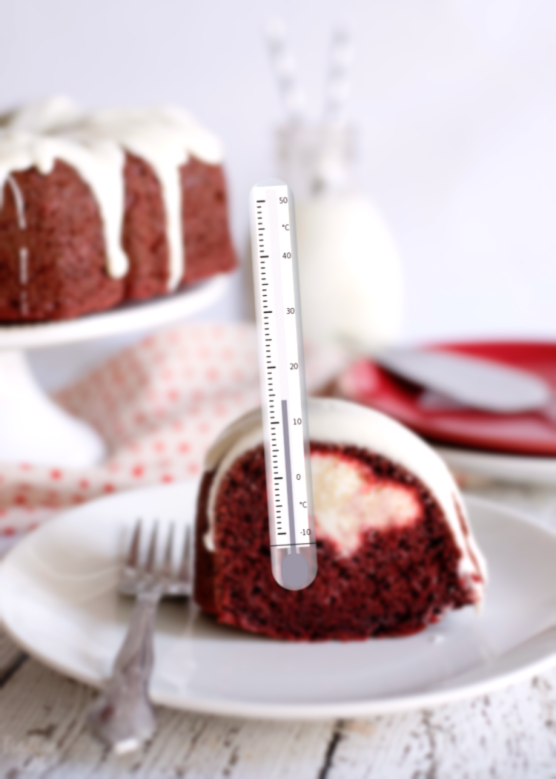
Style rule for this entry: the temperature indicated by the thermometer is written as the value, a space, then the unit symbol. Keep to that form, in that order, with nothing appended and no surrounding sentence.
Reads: 14 °C
